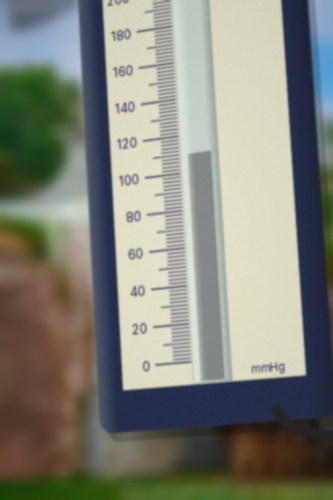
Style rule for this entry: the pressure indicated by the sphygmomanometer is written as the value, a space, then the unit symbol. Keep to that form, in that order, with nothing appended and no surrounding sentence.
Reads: 110 mmHg
